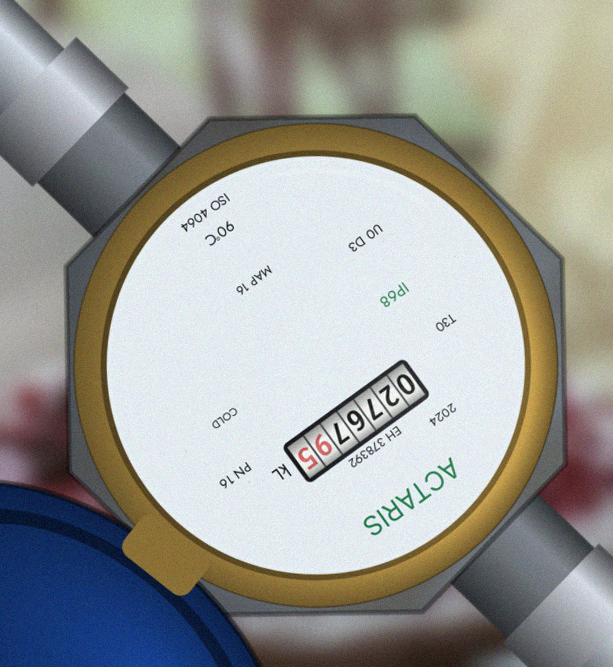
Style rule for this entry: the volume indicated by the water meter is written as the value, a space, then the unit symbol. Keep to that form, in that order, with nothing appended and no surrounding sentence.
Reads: 2767.95 kL
